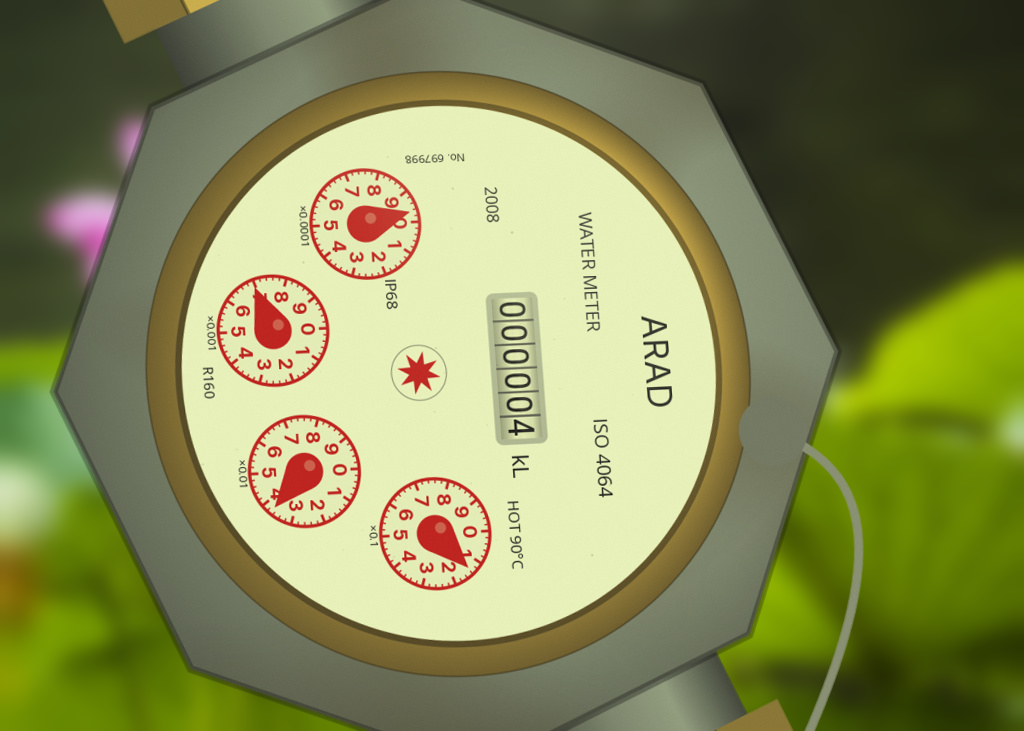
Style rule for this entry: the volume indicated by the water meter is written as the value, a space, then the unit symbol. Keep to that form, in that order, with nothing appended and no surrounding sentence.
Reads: 4.1369 kL
